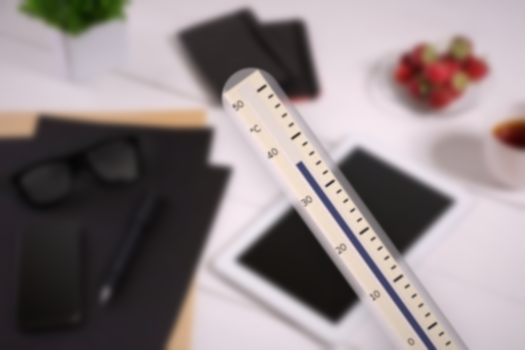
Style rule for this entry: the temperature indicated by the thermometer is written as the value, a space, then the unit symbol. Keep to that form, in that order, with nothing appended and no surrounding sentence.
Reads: 36 °C
